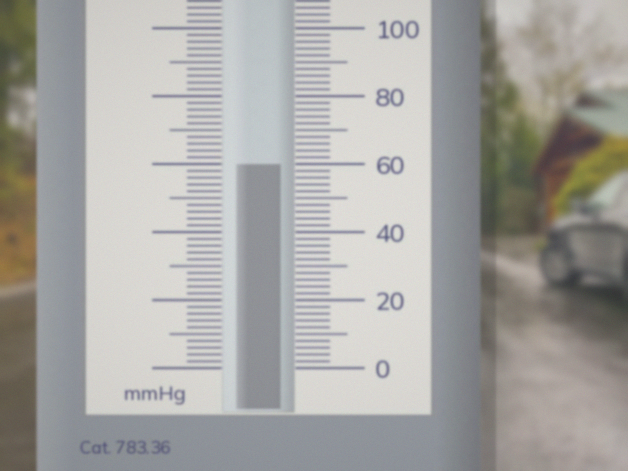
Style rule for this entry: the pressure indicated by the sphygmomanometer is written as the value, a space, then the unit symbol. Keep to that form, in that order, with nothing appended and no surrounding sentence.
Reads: 60 mmHg
